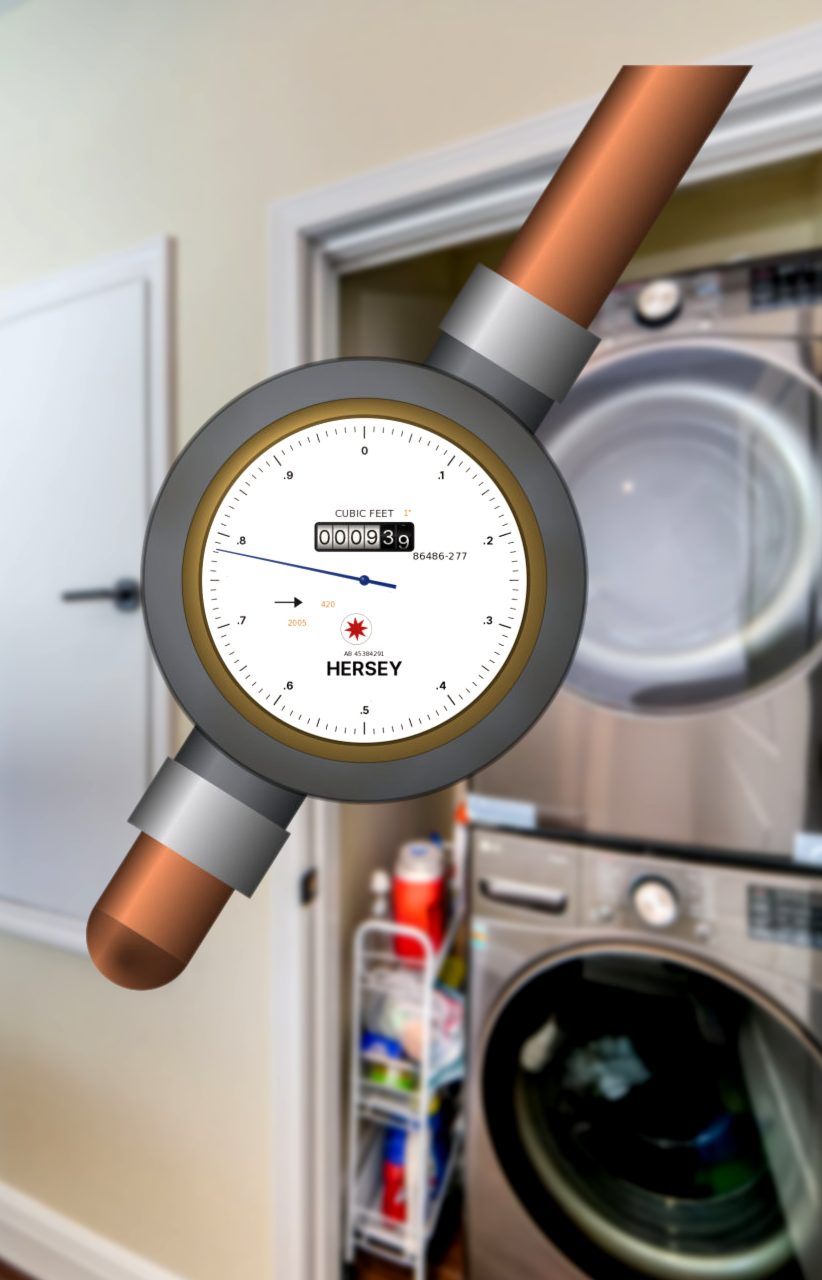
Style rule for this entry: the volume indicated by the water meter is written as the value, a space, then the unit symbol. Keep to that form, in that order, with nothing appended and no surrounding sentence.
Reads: 938.78 ft³
